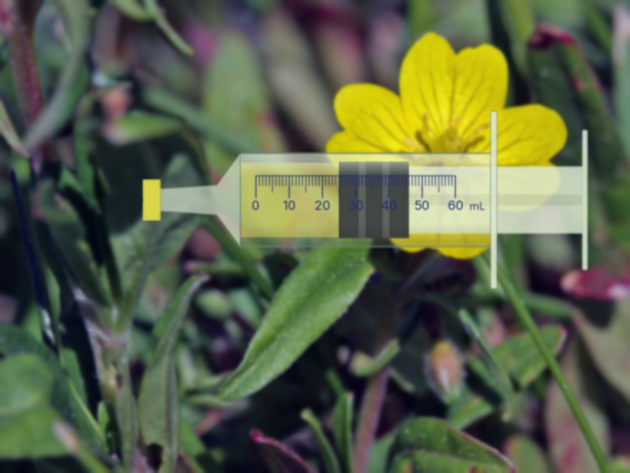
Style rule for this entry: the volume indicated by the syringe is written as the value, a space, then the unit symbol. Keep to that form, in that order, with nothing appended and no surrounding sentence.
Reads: 25 mL
